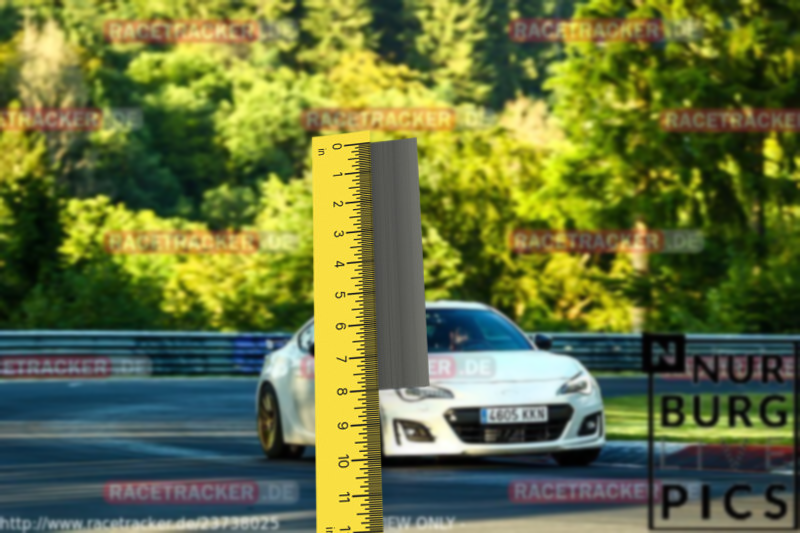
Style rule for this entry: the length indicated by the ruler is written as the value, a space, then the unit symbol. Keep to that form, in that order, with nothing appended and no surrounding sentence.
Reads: 8 in
